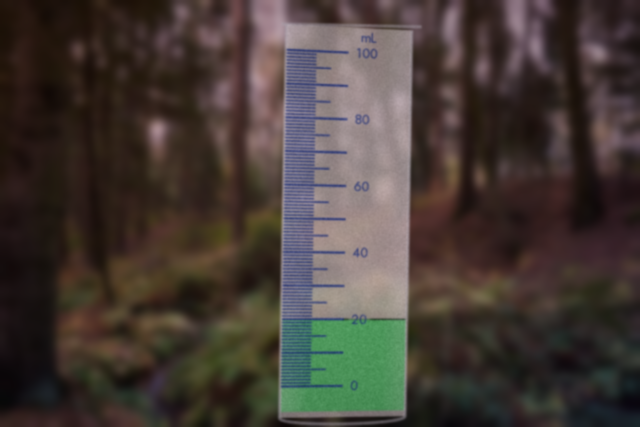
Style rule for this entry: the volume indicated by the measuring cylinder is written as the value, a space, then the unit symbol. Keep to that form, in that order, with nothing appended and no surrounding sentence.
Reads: 20 mL
